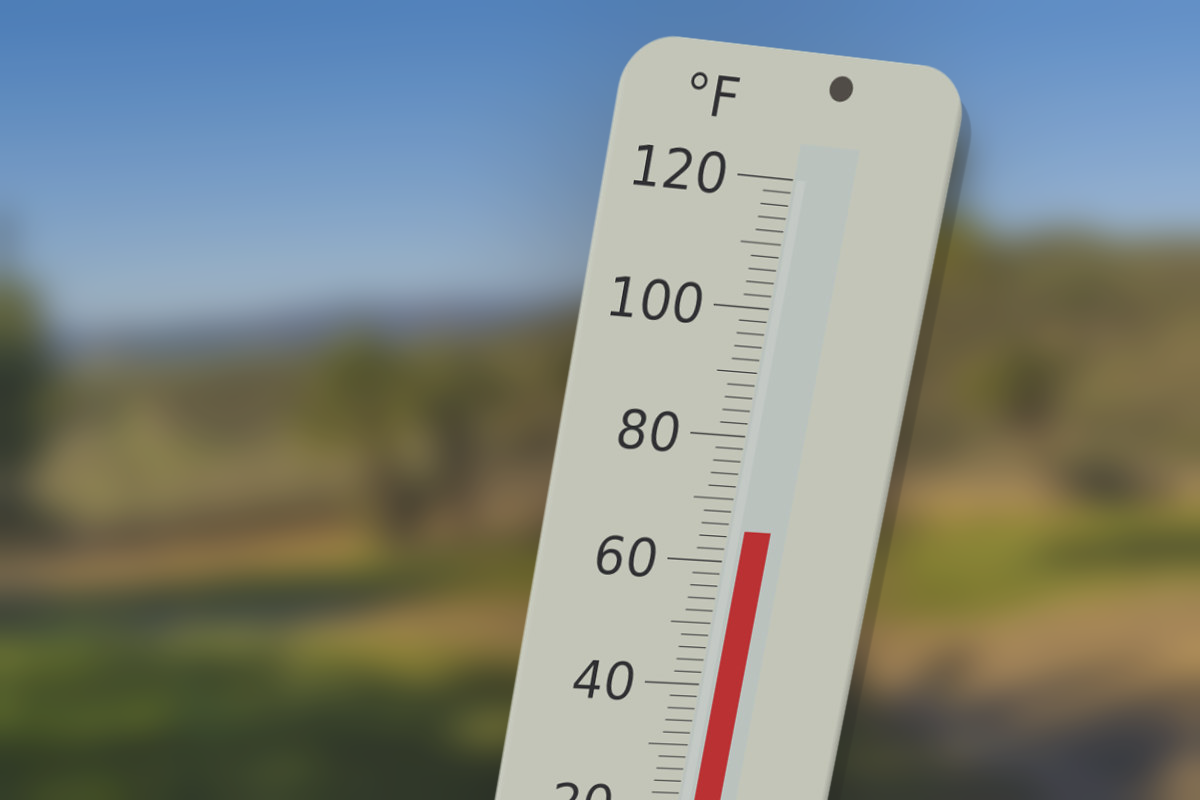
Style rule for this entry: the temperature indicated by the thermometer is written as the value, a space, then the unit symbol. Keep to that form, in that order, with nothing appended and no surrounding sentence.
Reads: 65 °F
